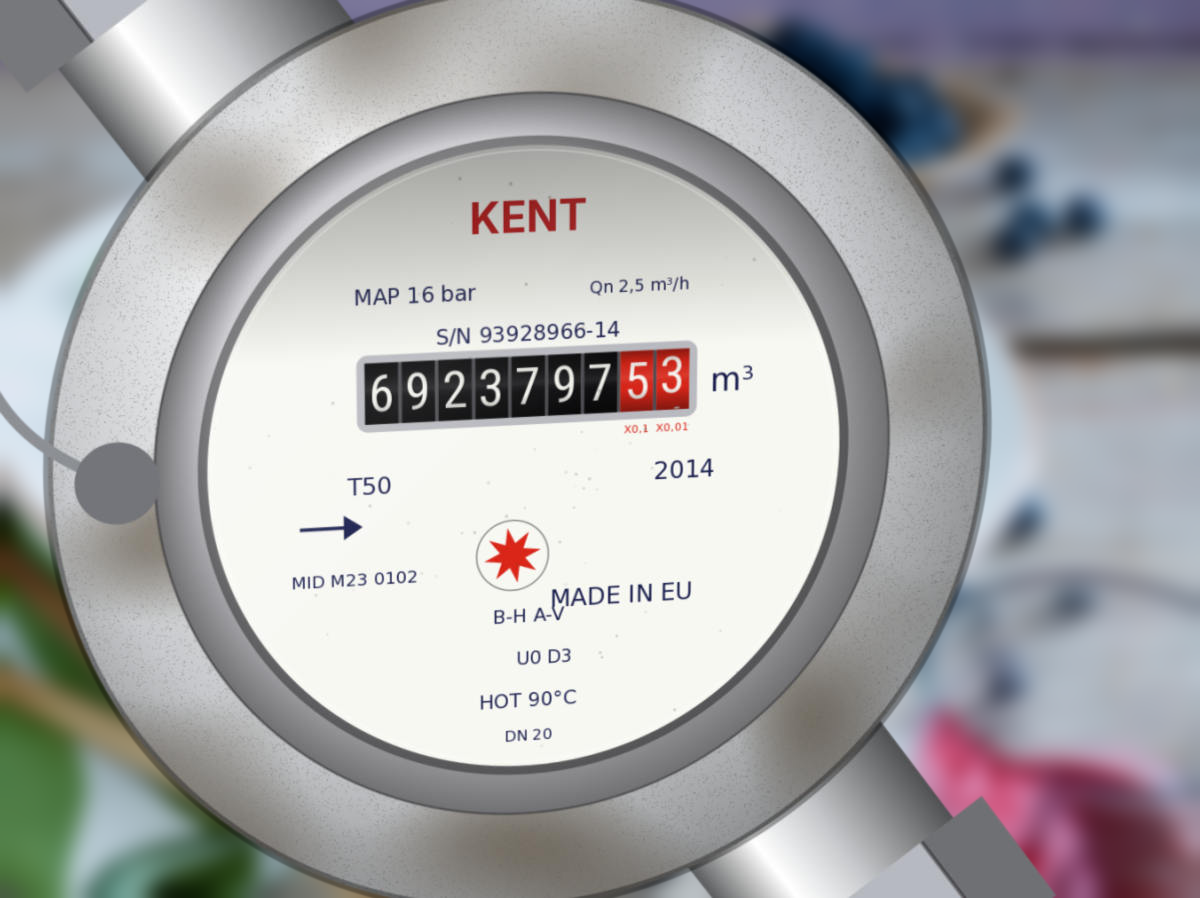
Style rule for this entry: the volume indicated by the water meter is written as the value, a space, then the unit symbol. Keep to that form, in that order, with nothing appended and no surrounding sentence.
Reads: 6923797.53 m³
